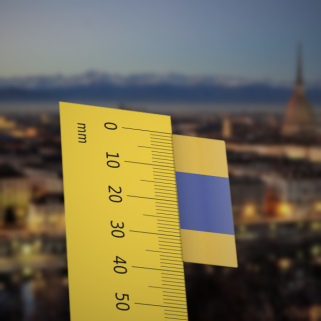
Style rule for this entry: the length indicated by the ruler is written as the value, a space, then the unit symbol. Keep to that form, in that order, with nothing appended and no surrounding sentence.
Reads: 37 mm
